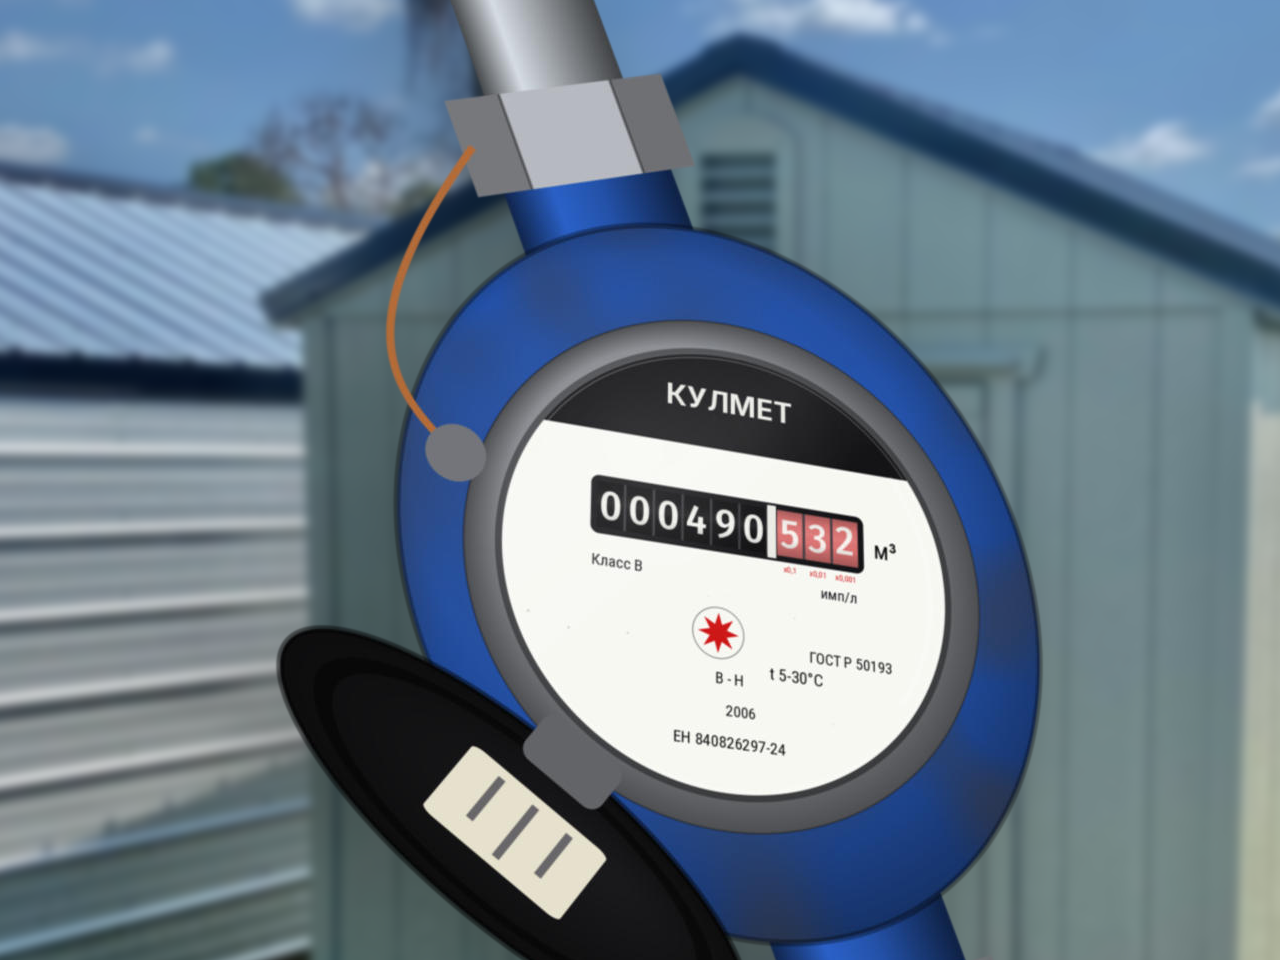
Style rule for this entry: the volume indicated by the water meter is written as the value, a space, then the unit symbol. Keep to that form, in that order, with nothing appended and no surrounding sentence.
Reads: 490.532 m³
